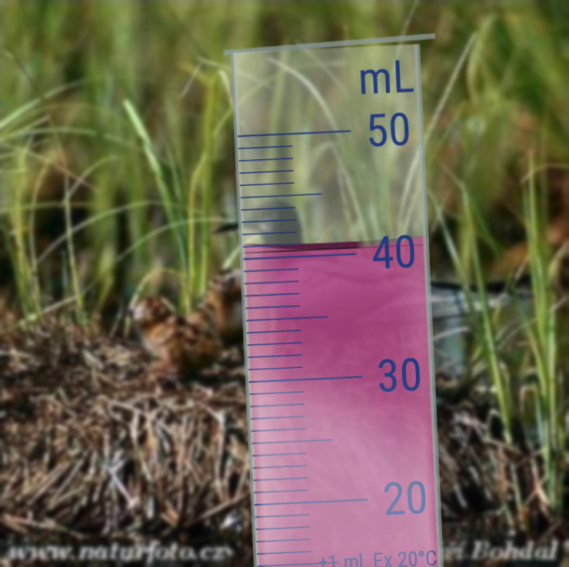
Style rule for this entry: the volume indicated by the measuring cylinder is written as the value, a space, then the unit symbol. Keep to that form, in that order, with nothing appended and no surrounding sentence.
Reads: 40.5 mL
